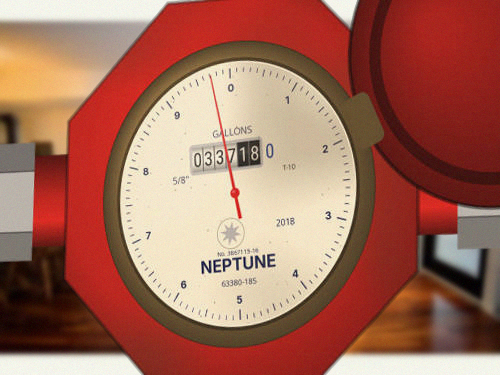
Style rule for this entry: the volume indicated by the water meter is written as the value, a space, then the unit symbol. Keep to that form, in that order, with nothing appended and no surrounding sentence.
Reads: 337179.7 gal
